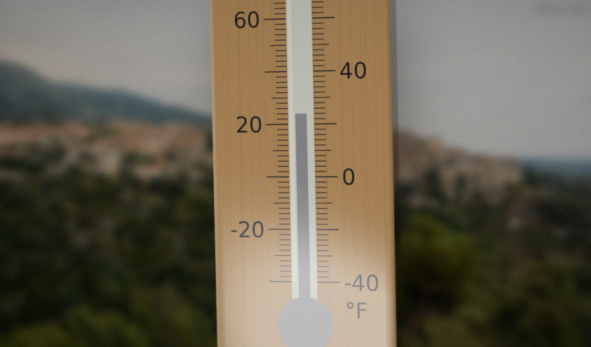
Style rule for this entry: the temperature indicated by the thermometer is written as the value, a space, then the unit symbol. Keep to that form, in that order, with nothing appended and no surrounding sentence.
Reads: 24 °F
